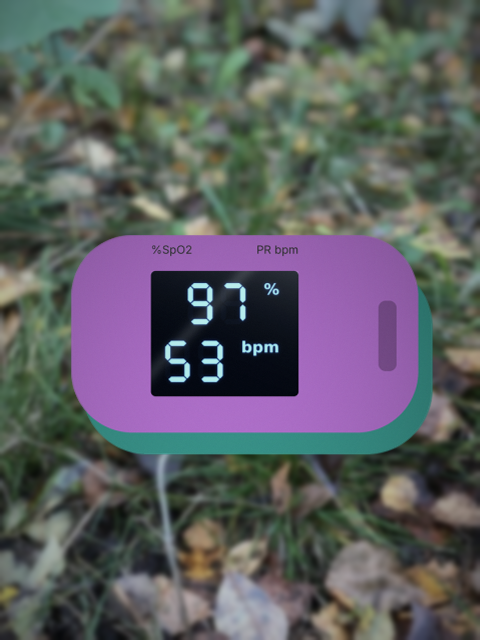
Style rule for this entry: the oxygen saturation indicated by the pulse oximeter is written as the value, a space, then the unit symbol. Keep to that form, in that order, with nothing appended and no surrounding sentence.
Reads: 97 %
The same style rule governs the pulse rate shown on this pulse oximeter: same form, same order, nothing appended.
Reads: 53 bpm
